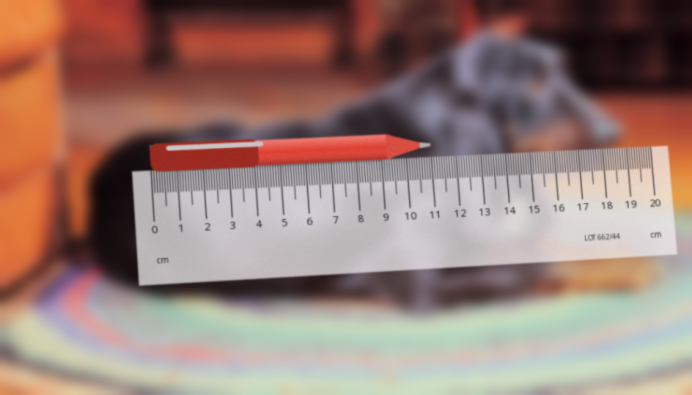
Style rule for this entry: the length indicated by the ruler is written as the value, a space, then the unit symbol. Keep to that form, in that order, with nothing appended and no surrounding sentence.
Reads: 11 cm
